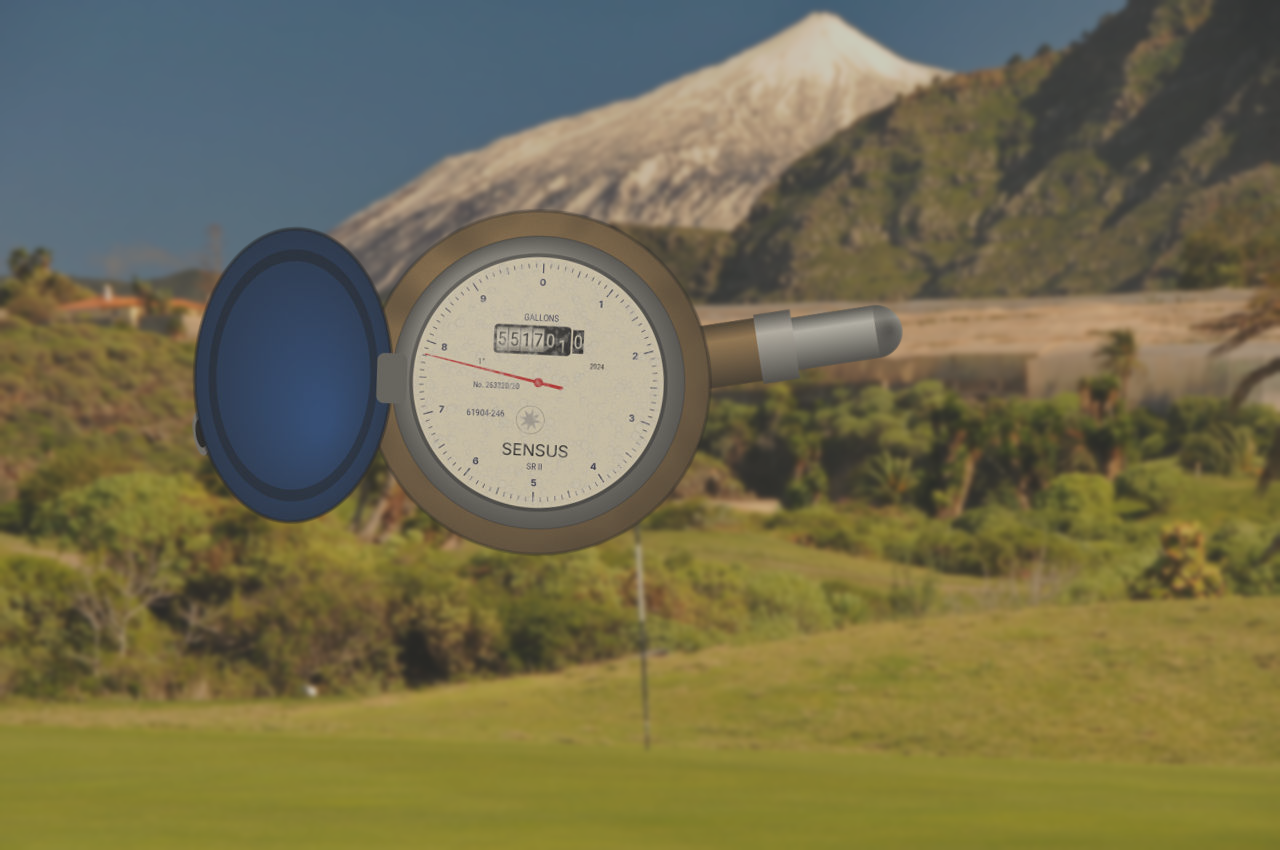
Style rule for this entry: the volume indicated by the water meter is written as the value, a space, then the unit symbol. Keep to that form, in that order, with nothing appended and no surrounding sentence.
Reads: 5517007.8 gal
